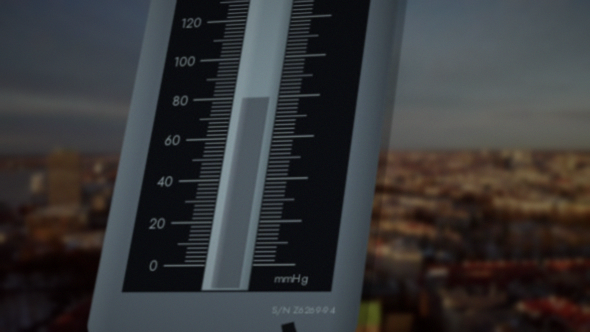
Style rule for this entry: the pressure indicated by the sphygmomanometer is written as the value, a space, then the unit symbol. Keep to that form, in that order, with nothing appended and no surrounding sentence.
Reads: 80 mmHg
